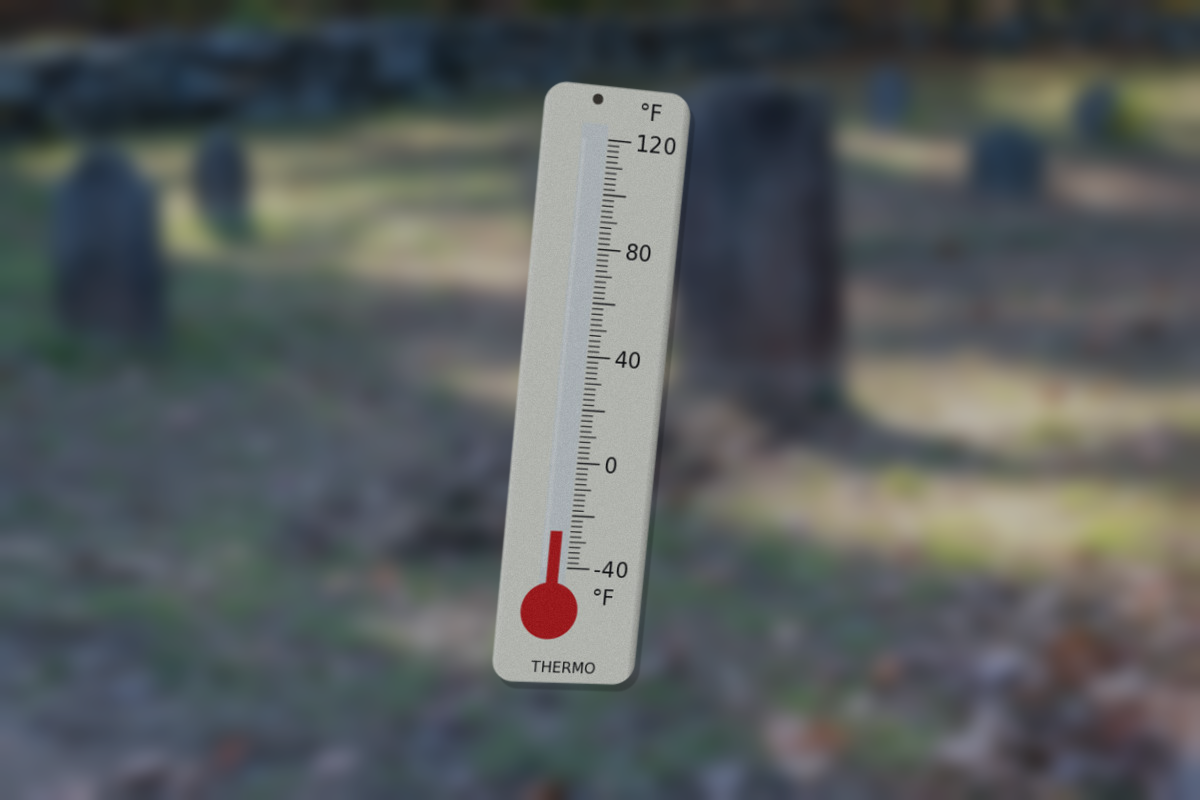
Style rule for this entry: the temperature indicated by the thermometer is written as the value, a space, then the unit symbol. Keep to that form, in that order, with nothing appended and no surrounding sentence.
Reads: -26 °F
